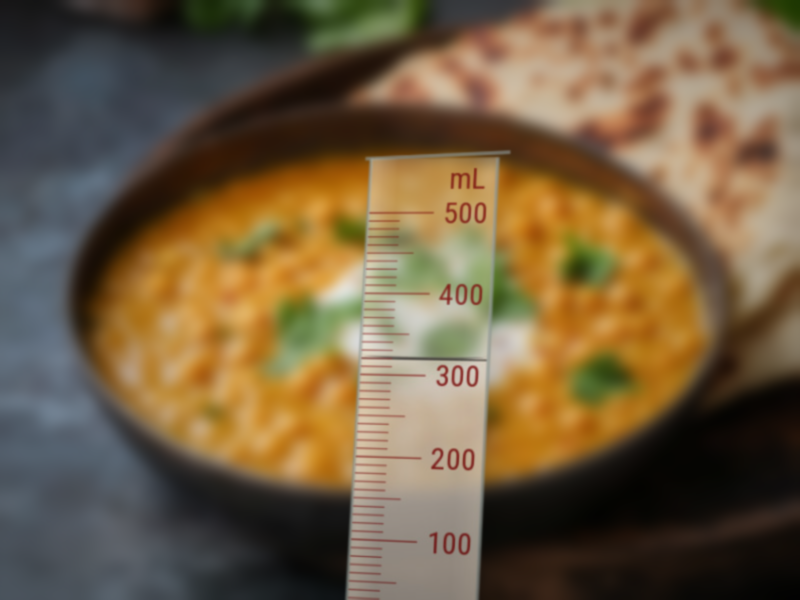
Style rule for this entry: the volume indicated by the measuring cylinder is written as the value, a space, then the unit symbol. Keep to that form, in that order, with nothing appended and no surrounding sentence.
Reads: 320 mL
